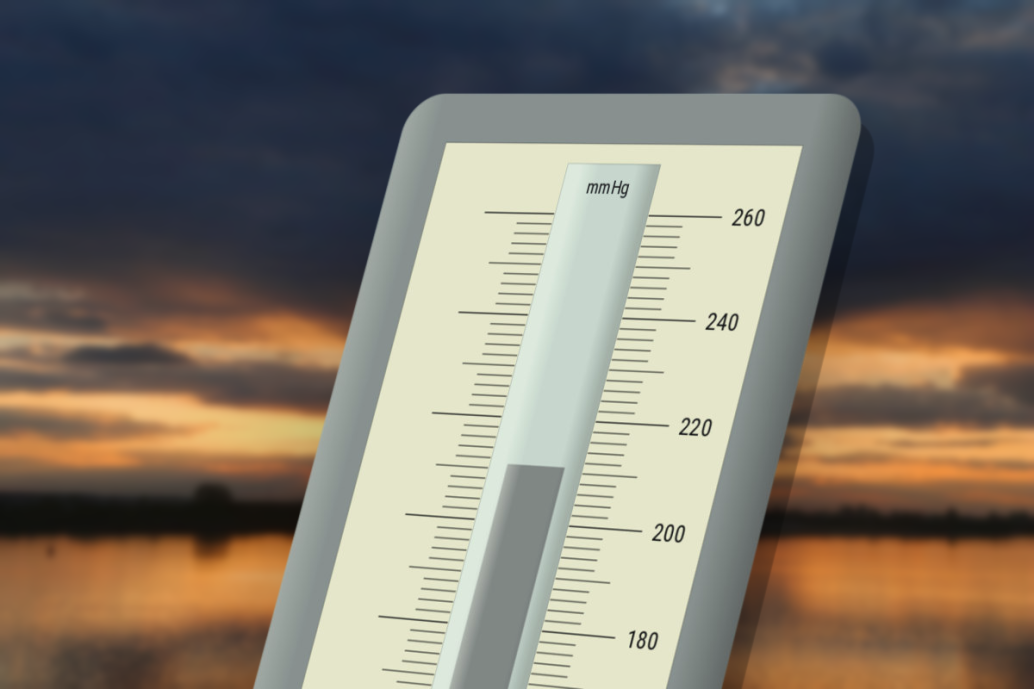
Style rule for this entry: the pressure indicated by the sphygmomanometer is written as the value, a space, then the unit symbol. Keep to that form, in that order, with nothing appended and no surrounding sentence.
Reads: 211 mmHg
